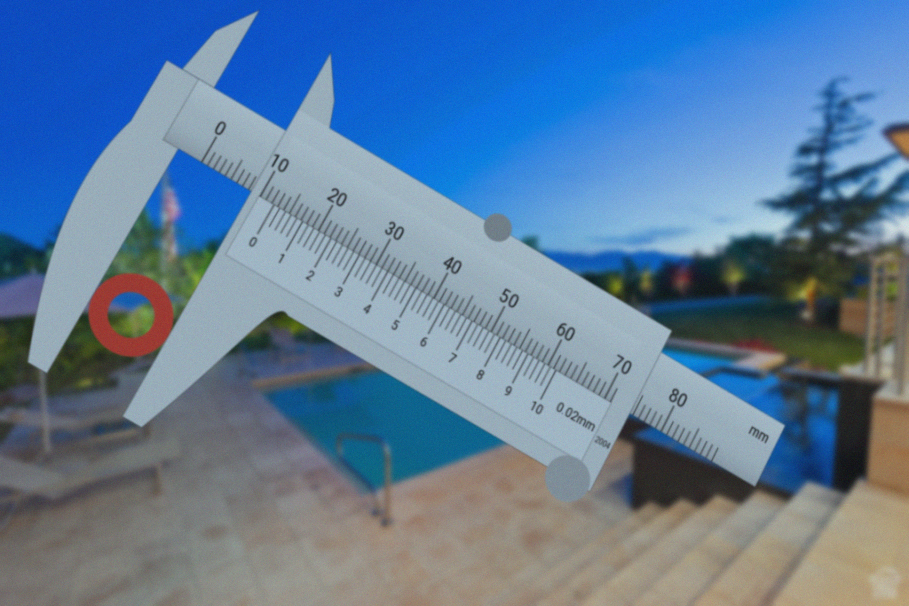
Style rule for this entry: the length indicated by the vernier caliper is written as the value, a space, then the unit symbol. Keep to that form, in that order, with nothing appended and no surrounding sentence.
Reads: 12.4 mm
